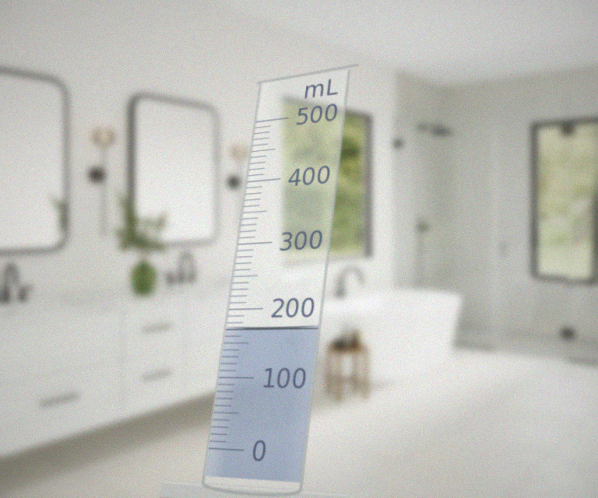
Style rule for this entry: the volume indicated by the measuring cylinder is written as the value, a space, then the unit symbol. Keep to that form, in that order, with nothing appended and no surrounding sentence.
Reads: 170 mL
